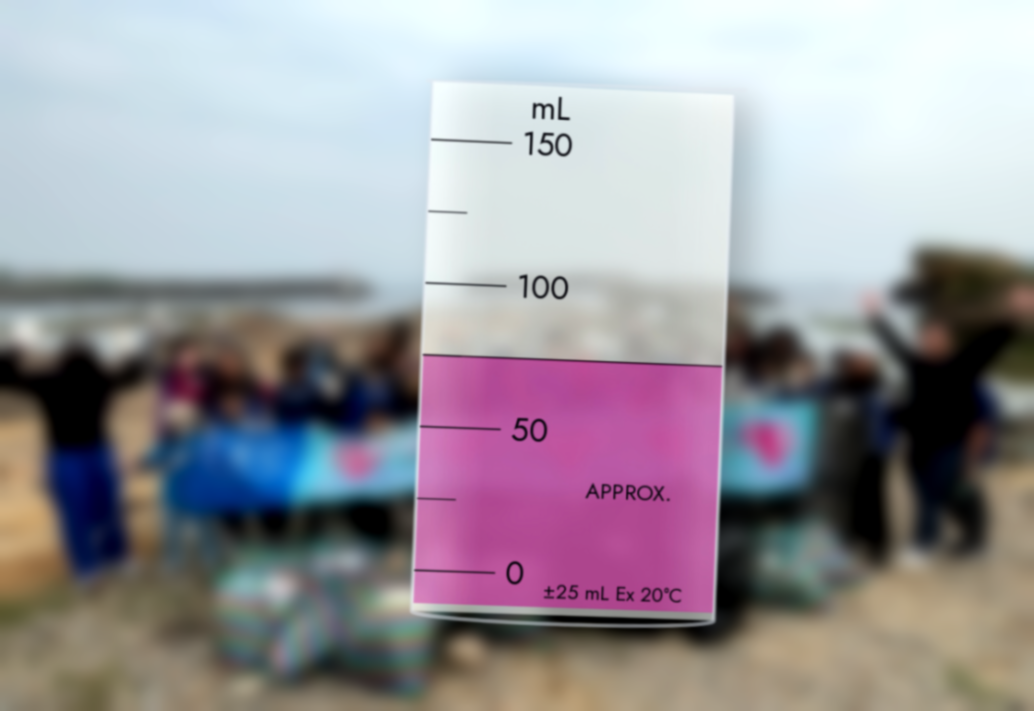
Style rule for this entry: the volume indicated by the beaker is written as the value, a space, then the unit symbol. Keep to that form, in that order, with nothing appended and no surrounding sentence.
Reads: 75 mL
